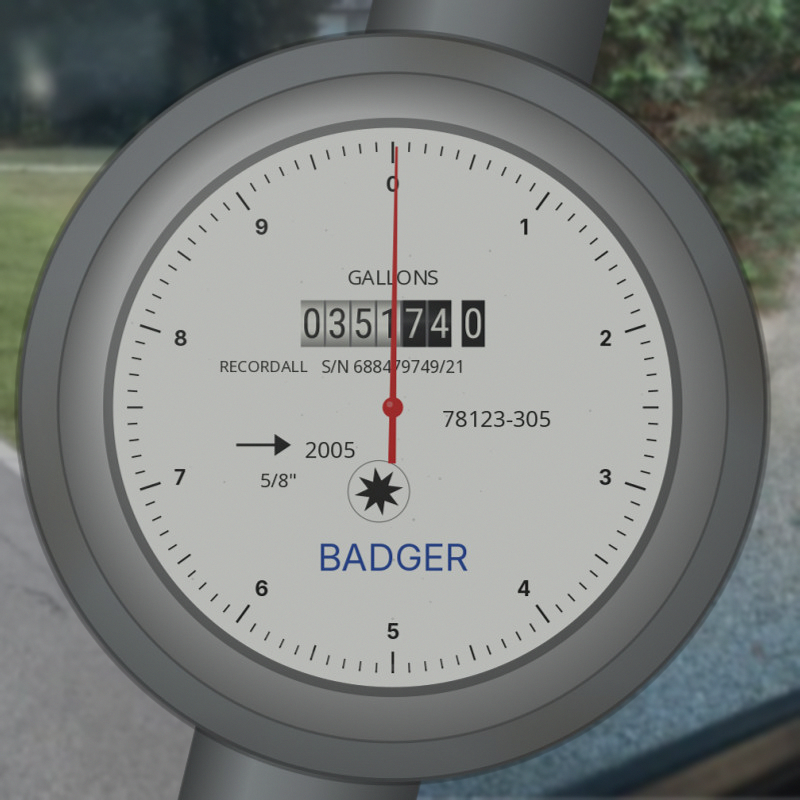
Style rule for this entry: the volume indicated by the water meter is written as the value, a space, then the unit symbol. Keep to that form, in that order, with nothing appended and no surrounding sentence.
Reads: 351740.0 gal
